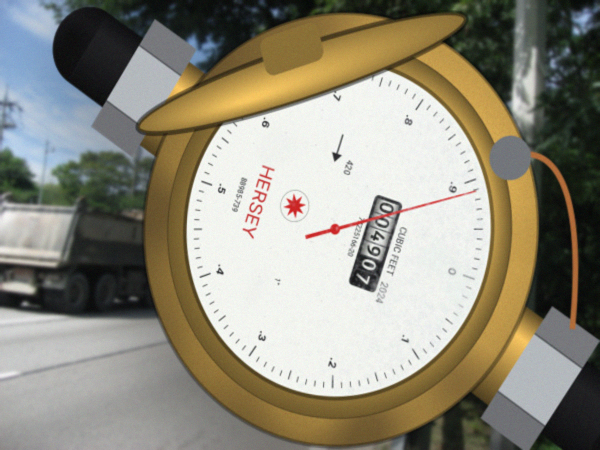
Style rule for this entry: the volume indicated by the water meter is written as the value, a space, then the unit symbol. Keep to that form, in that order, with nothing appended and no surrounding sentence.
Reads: 4906.91 ft³
